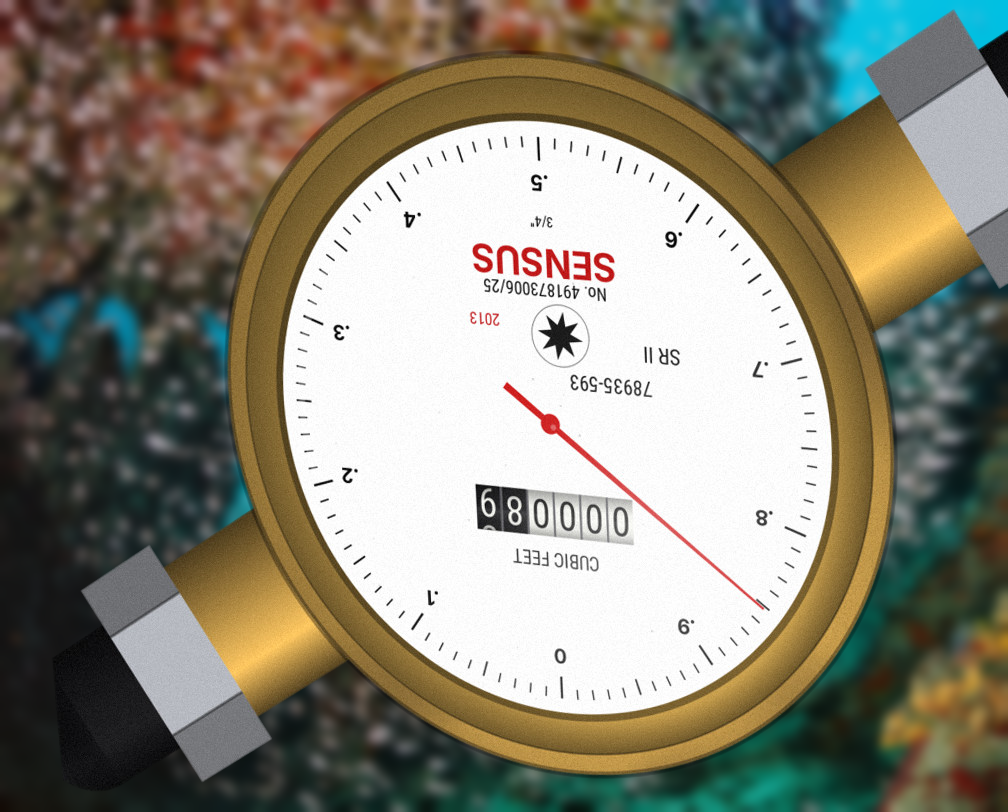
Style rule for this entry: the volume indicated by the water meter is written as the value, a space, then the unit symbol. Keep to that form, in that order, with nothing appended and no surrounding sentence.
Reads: 88.85 ft³
